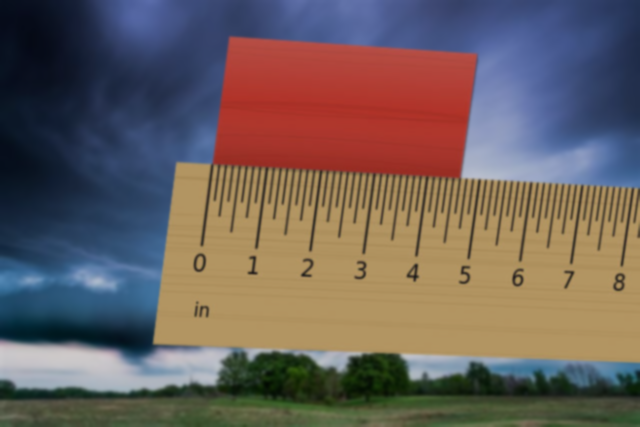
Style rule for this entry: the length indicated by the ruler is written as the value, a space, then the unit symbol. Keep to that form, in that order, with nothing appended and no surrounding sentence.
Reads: 4.625 in
